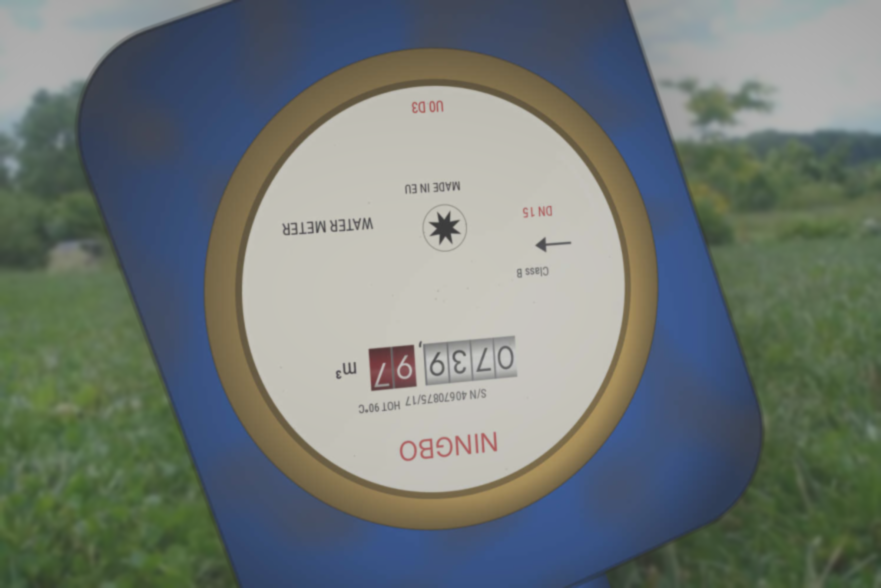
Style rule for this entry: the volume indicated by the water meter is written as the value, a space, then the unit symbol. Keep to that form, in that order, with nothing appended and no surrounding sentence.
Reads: 739.97 m³
